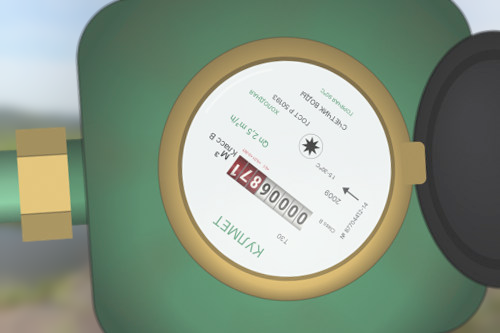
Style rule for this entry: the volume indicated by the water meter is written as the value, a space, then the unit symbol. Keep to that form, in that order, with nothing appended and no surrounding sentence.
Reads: 6.871 m³
